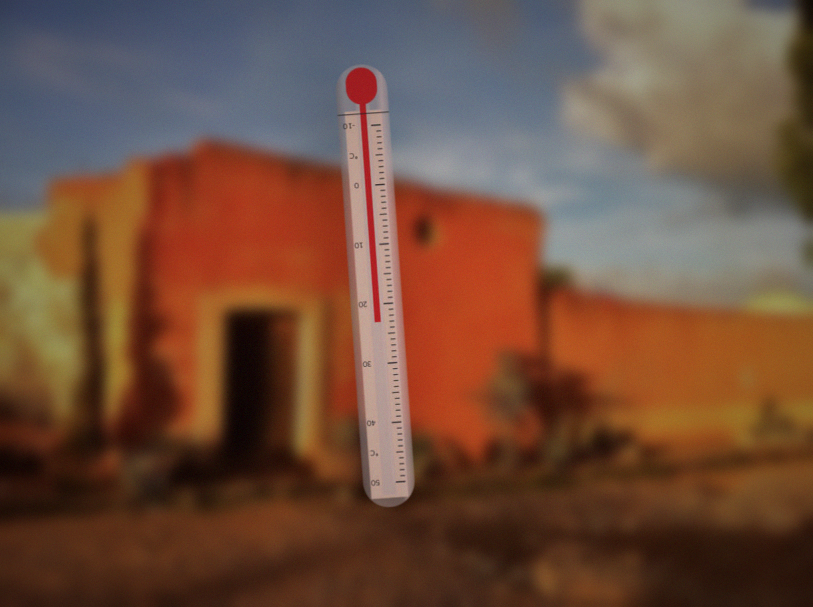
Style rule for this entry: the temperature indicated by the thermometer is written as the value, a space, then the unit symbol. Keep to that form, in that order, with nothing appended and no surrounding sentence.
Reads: 23 °C
